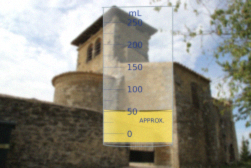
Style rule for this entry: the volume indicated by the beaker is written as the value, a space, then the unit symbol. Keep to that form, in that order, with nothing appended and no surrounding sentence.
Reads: 50 mL
